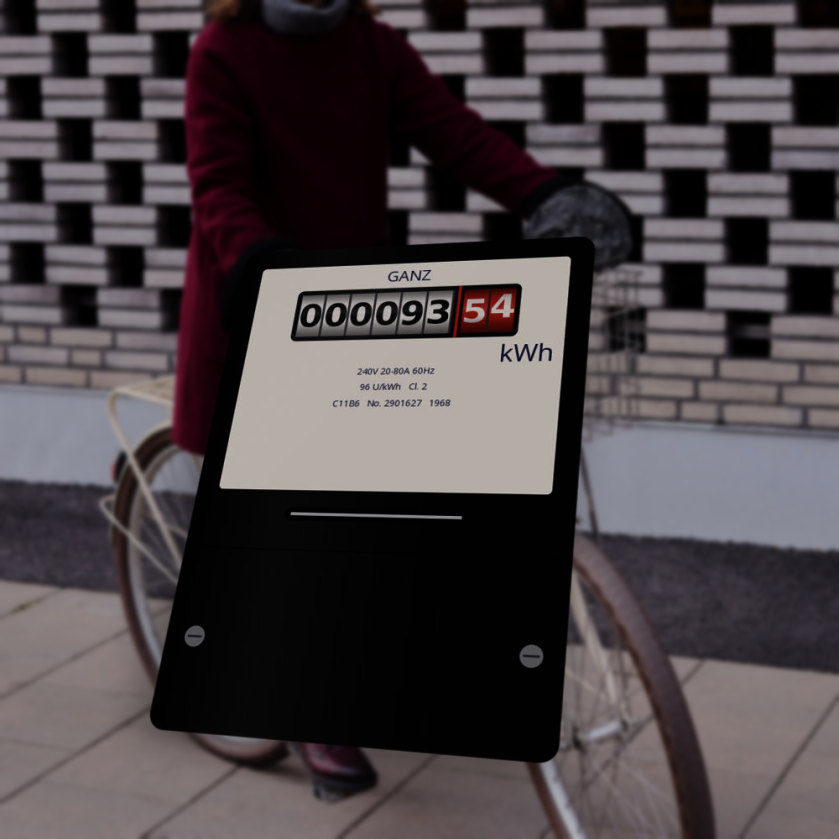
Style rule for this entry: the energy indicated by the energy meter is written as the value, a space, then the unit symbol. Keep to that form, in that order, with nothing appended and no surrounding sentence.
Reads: 93.54 kWh
